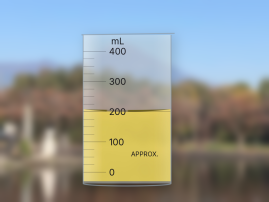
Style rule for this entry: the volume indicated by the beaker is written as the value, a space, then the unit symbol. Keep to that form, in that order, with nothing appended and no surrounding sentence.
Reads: 200 mL
